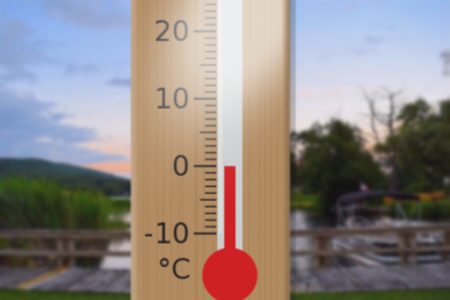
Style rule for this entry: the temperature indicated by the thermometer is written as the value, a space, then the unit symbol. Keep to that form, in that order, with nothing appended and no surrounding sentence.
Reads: 0 °C
